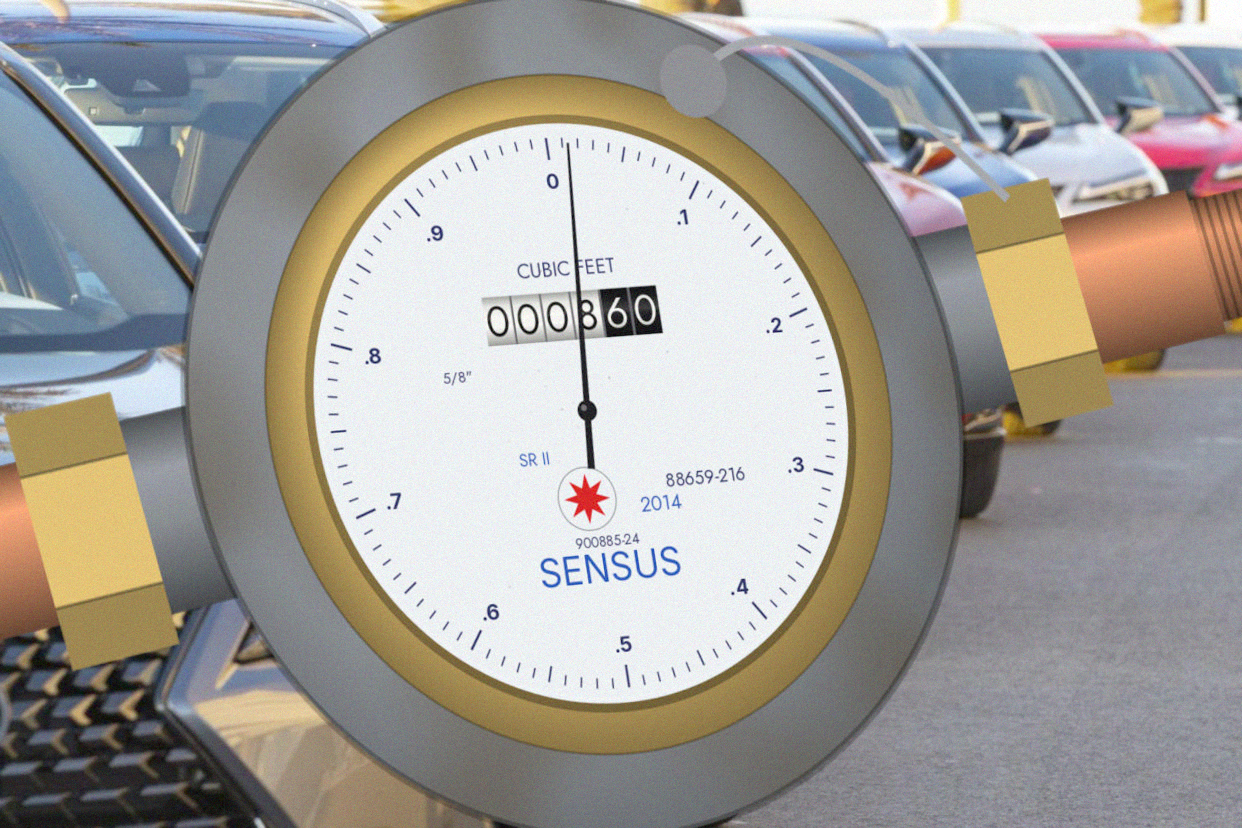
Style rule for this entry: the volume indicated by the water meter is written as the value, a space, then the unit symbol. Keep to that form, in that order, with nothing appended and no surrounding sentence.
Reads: 860.01 ft³
